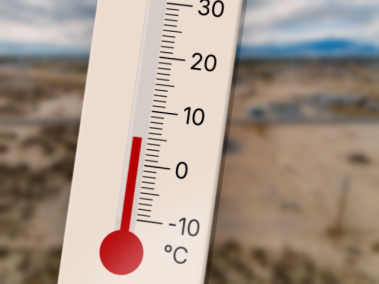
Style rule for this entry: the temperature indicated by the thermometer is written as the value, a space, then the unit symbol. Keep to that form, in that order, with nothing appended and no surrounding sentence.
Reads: 5 °C
